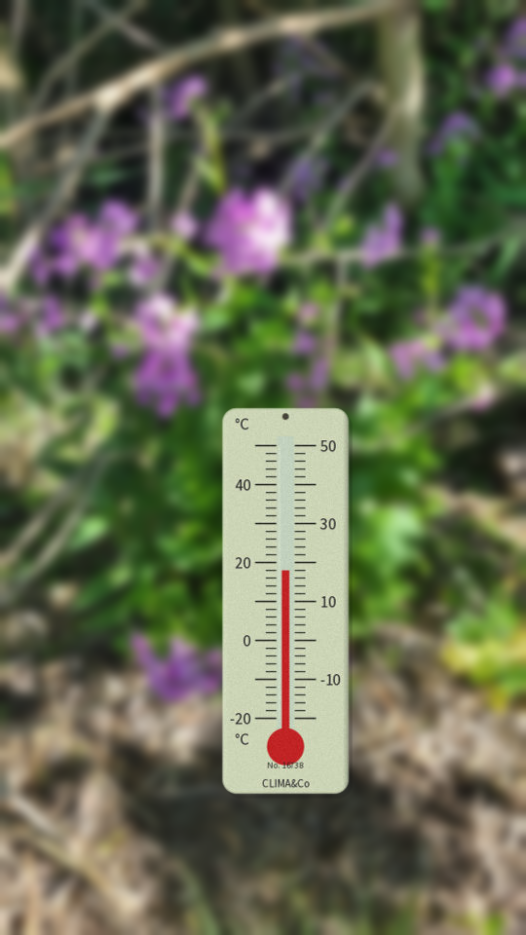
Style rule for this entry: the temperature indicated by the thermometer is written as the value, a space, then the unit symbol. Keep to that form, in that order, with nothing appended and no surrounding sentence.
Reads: 18 °C
